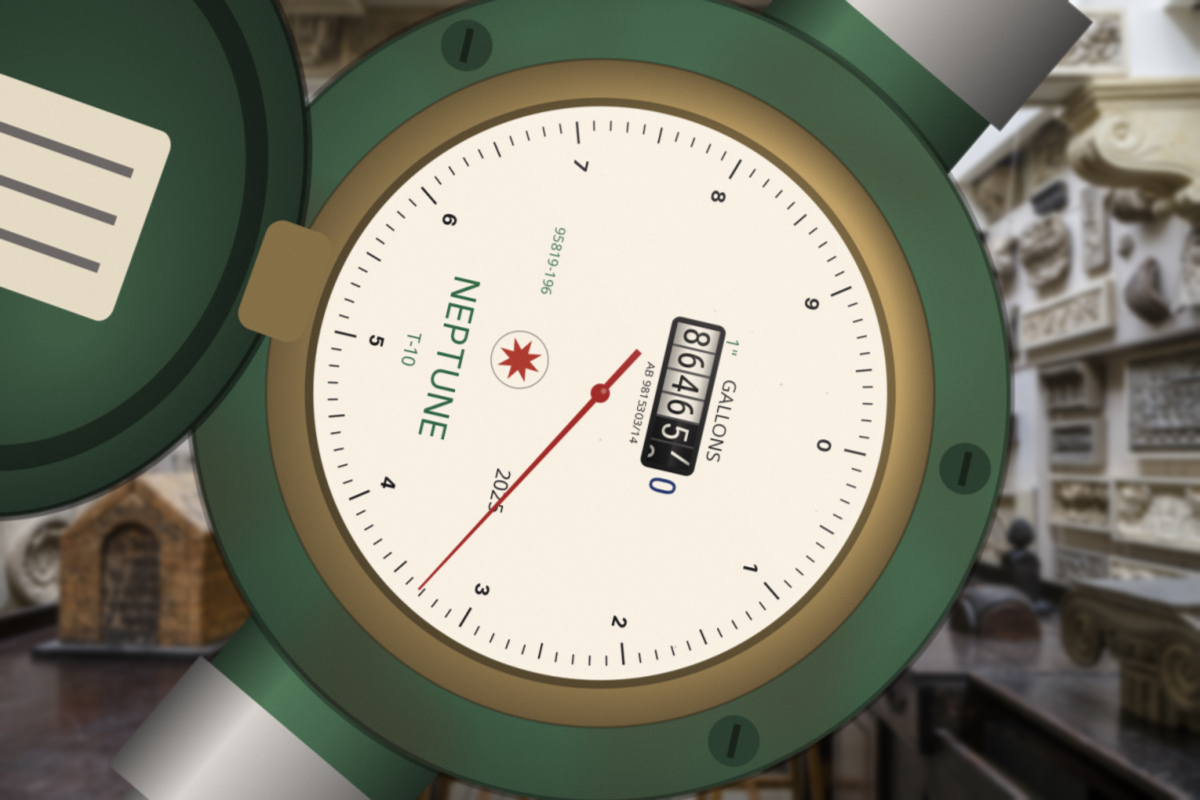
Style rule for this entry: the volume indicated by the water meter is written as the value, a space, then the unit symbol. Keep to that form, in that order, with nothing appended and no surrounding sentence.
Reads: 8646573.3 gal
